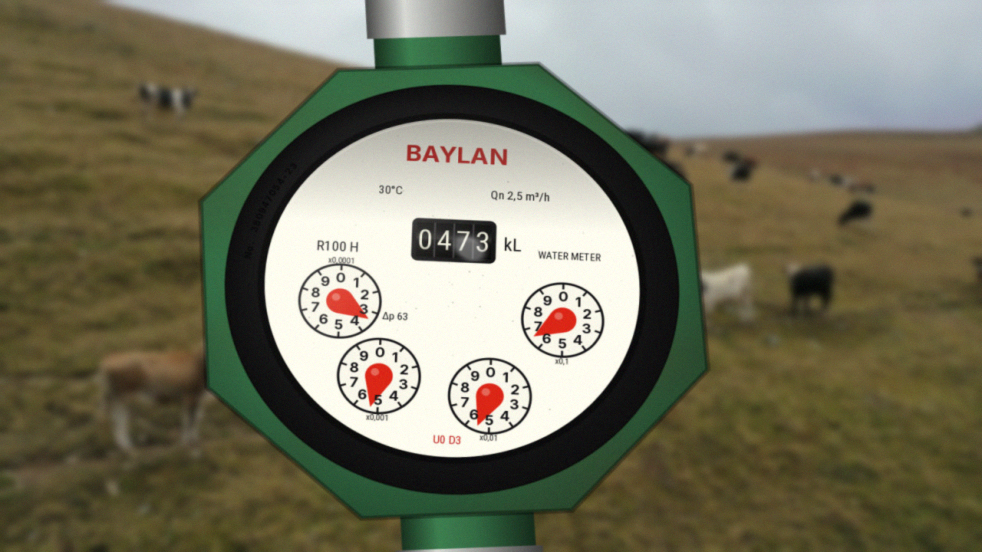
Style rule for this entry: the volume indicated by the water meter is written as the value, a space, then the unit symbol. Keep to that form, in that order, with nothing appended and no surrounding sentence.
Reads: 473.6553 kL
